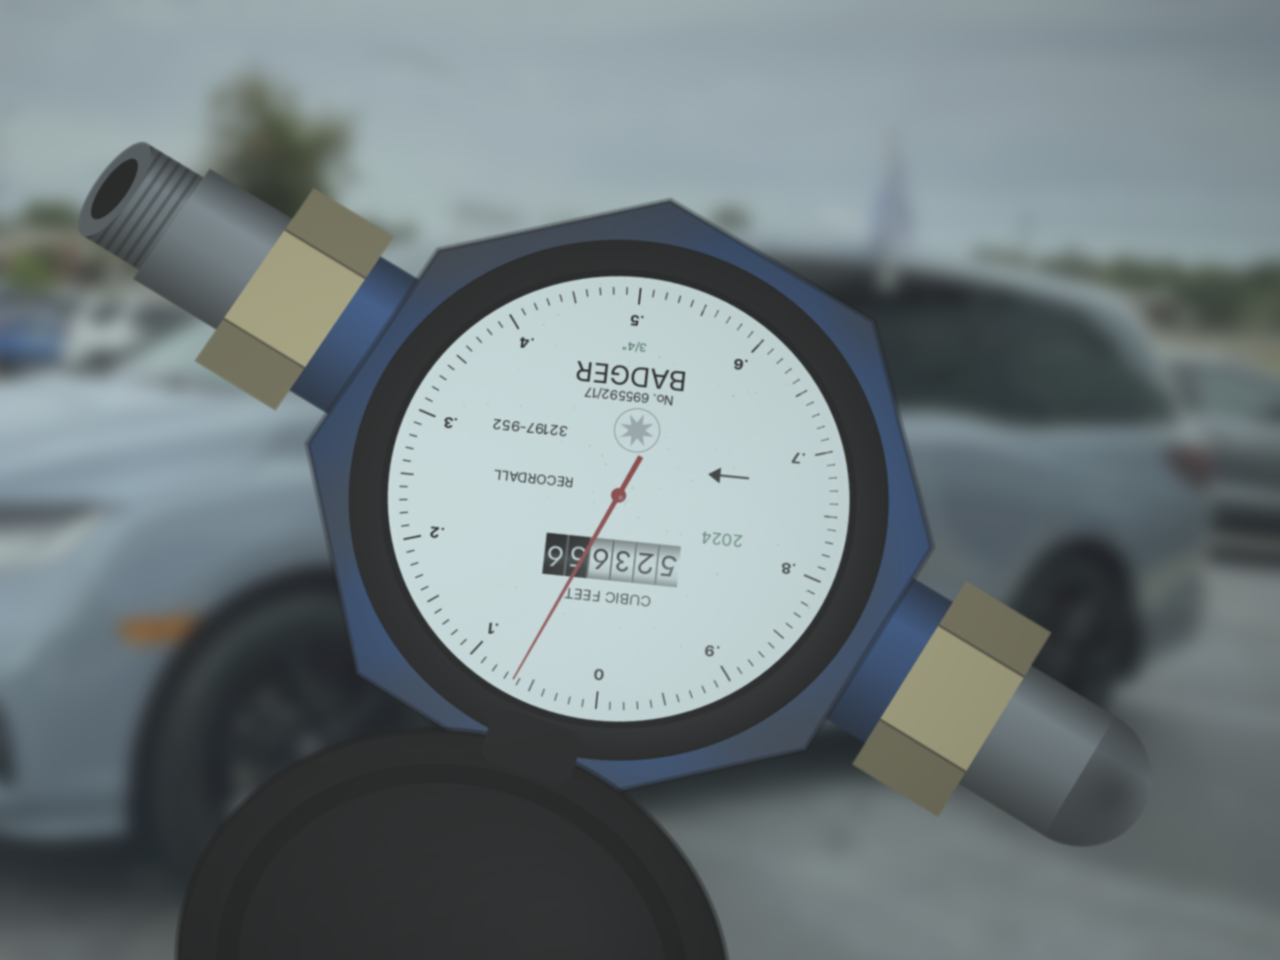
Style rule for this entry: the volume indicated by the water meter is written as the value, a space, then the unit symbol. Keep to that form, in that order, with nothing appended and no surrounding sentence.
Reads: 523656.06 ft³
